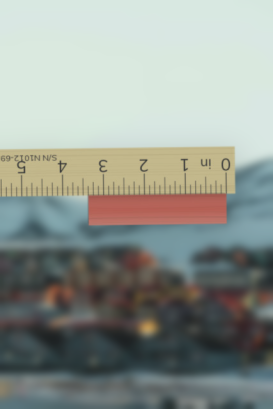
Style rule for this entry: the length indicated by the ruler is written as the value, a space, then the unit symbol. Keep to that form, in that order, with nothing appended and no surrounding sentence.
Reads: 3.375 in
